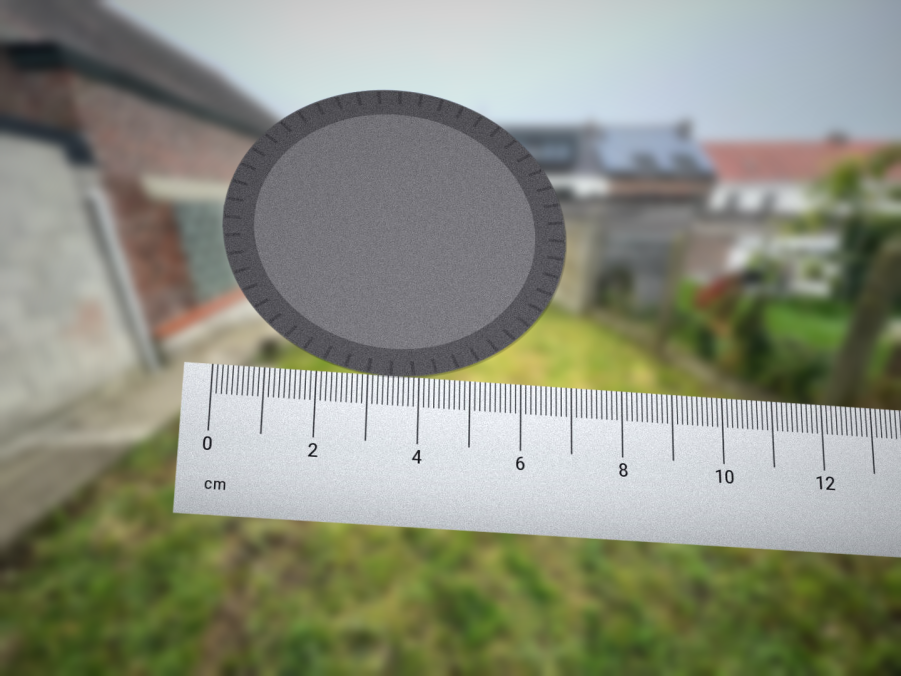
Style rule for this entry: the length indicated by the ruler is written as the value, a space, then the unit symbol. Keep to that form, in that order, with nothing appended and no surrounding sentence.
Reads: 6.9 cm
